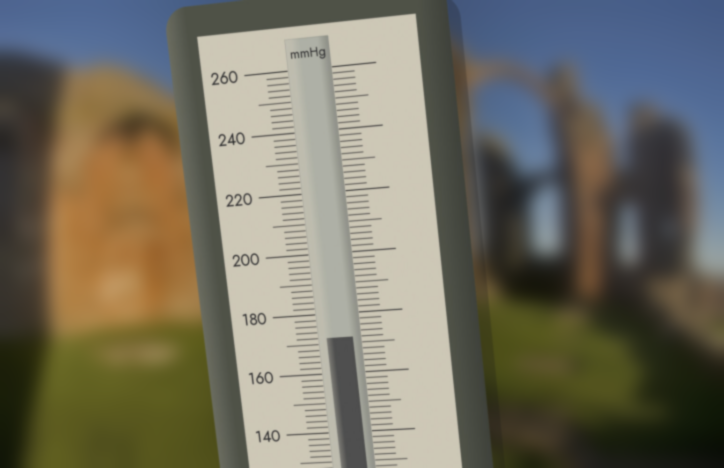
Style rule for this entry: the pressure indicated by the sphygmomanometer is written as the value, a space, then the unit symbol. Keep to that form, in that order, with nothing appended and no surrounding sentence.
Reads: 172 mmHg
